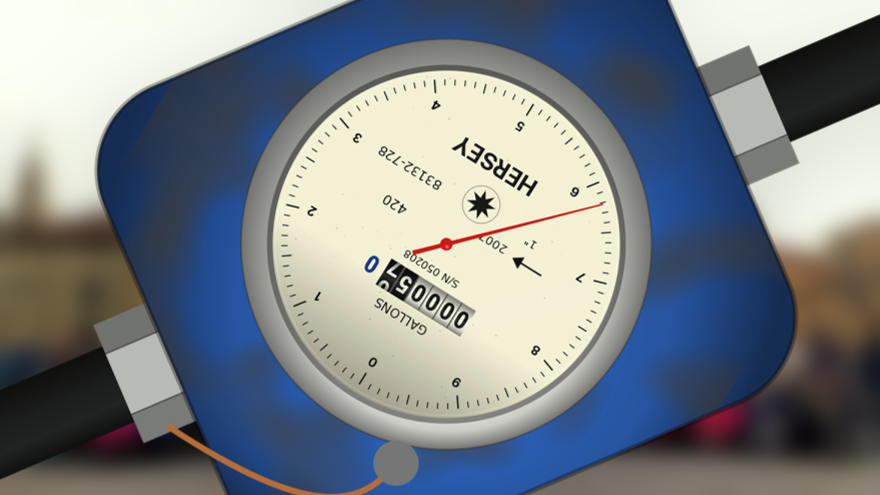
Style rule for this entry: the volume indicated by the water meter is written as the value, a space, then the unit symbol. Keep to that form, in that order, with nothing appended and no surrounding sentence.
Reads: 566.2 gal
